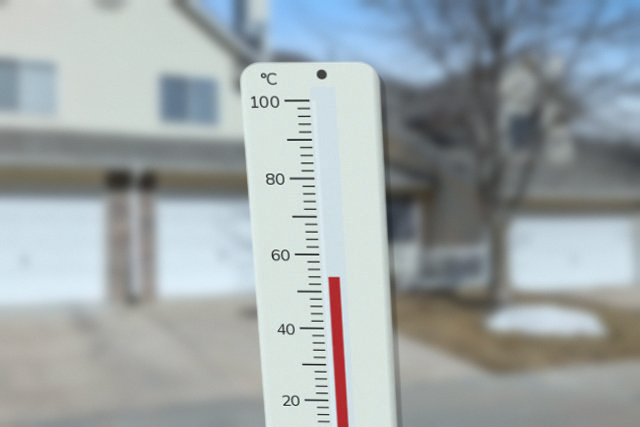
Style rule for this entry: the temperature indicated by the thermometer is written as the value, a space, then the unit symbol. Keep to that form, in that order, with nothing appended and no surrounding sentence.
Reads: 54 °C
